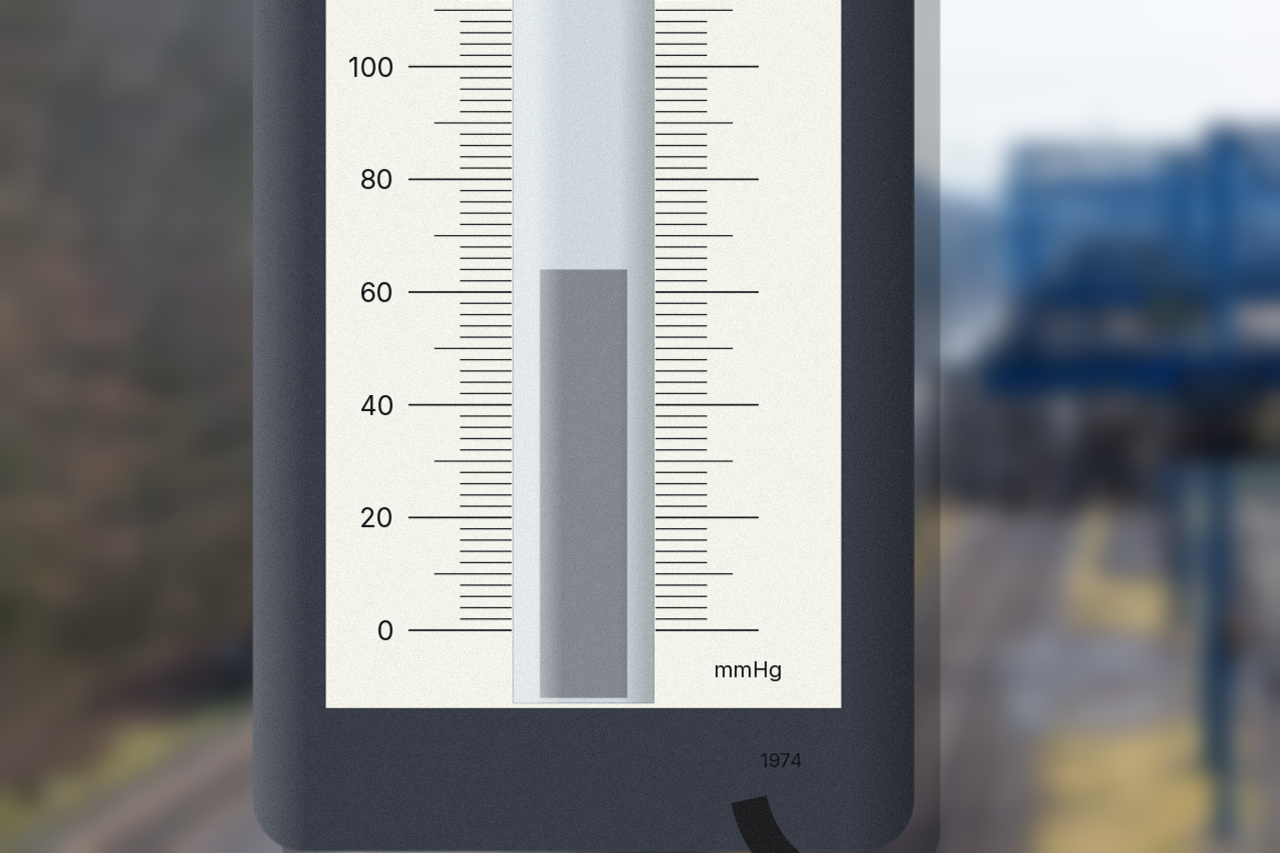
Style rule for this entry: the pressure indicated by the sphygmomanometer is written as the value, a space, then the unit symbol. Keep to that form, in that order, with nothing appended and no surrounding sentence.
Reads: 64 mmHg
